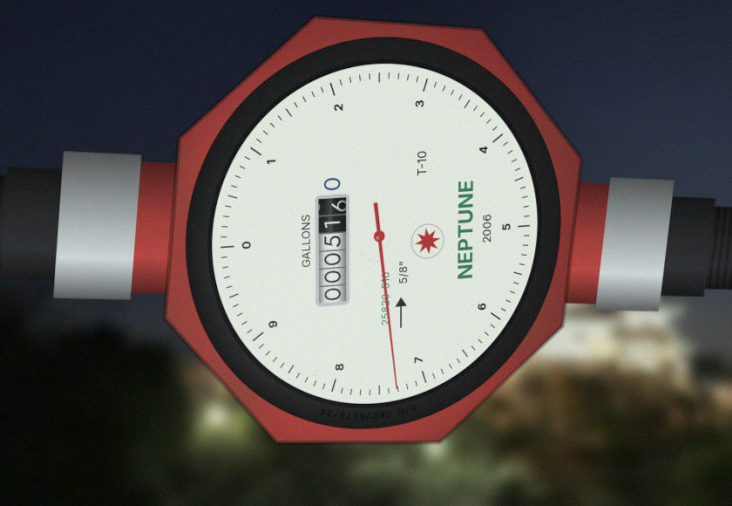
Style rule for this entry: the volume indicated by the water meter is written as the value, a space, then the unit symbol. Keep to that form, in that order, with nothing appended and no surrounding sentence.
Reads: 5157.3 gal
